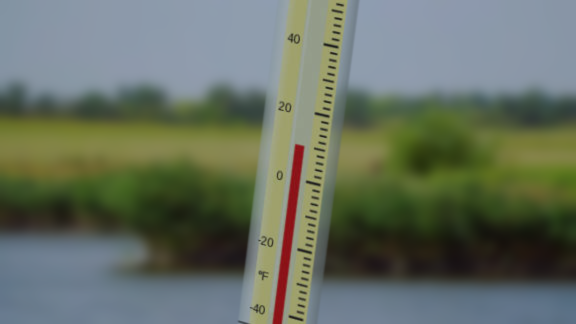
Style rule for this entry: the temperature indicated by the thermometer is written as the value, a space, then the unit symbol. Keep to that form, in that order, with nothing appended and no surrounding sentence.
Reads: 10 °F
